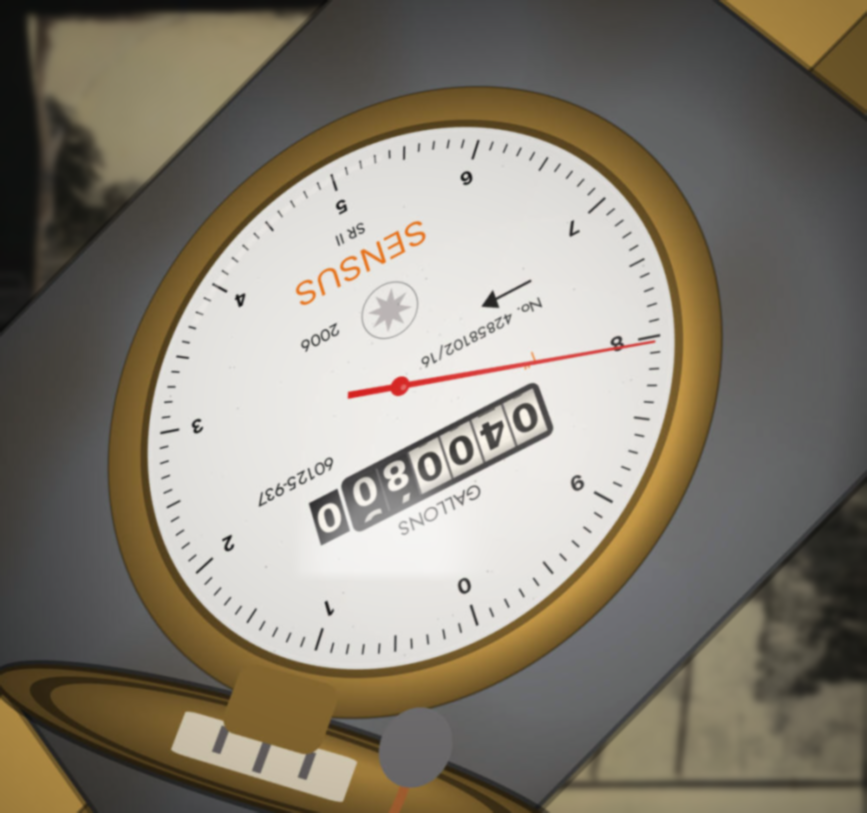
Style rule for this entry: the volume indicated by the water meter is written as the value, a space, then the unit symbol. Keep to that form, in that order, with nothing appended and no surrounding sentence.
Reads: 400798.0 gal
